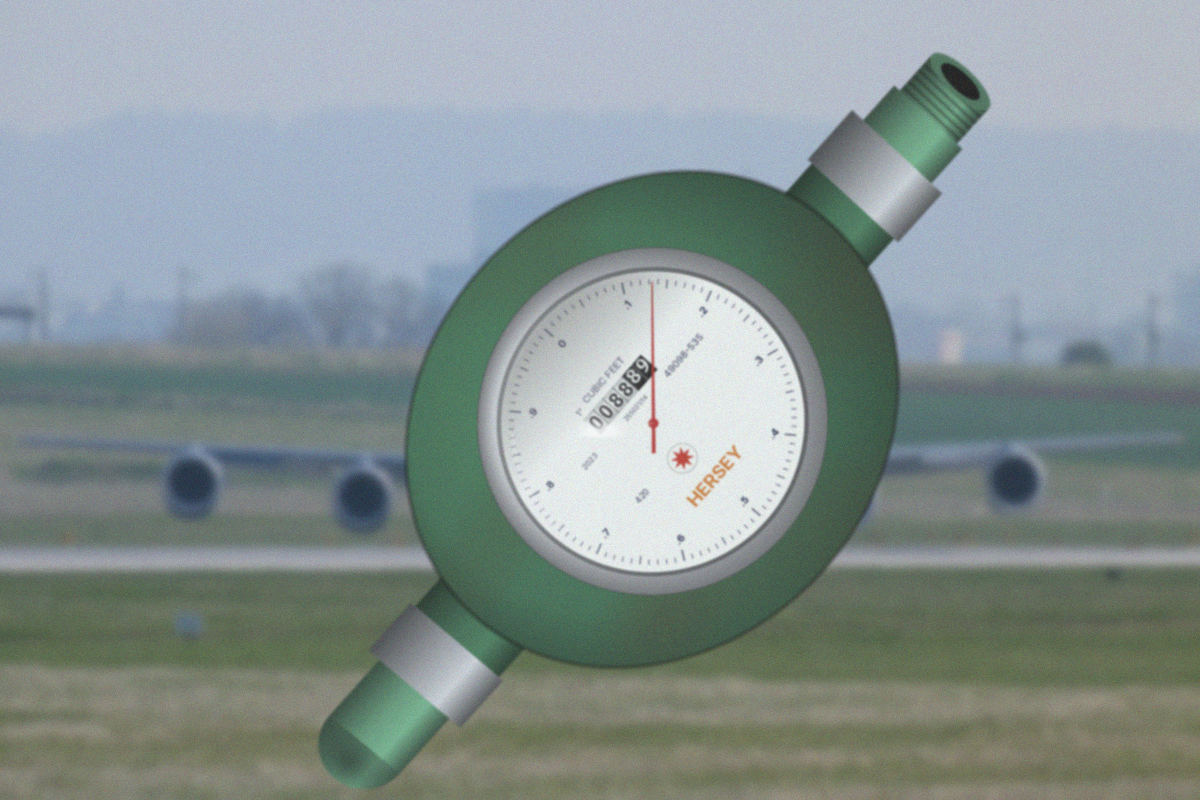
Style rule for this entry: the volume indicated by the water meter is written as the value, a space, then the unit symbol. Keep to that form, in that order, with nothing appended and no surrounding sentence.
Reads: 8889.13 ft³
